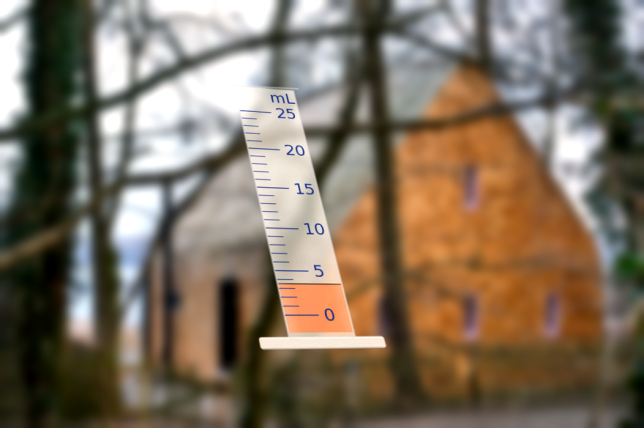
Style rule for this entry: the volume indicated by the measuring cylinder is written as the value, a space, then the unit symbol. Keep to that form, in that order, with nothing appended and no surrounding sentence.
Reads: 3.5 mL
